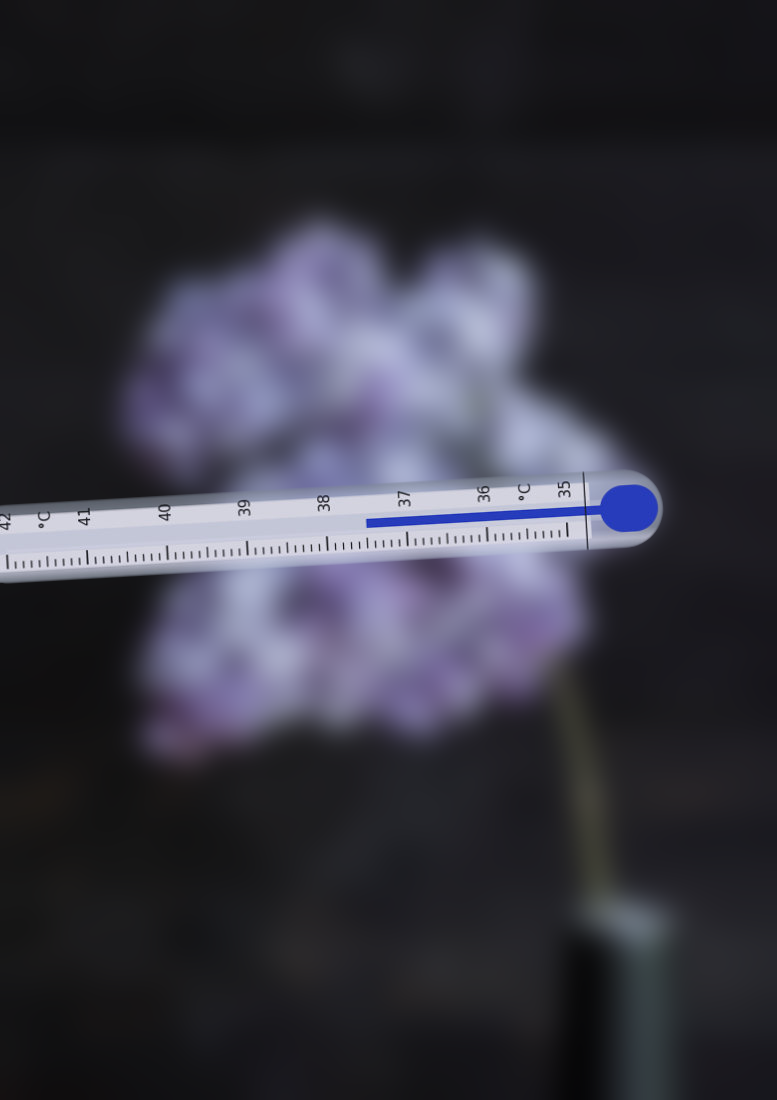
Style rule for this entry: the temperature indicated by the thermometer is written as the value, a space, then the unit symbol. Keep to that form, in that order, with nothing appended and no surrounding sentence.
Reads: 37.5 °C
